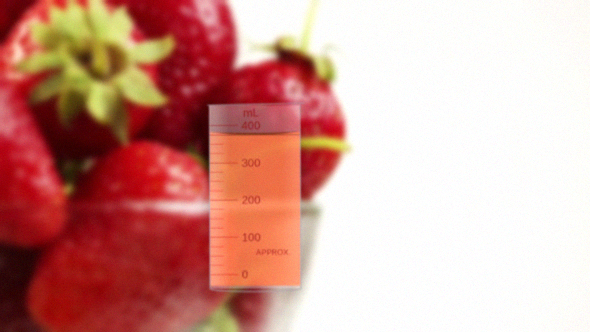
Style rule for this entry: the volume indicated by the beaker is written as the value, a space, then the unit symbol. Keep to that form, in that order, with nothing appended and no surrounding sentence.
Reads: 375 mL
